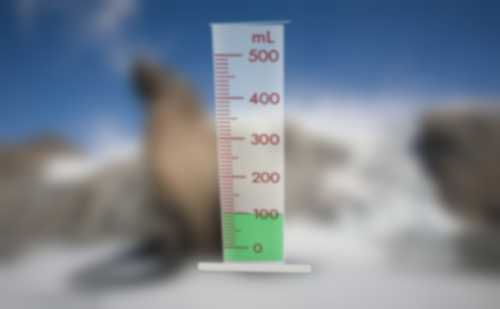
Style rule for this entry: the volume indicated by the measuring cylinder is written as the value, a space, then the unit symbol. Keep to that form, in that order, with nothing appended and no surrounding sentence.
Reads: 100 mL
